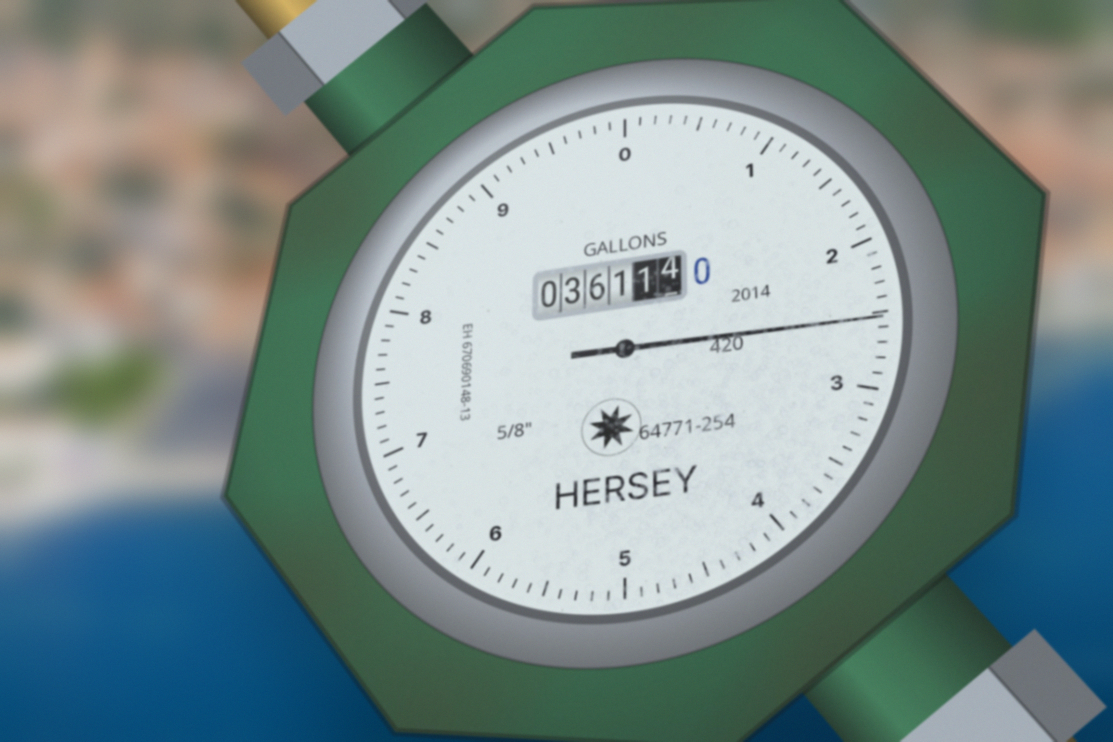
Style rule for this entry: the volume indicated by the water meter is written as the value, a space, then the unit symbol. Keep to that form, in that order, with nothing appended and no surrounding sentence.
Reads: 361142.5 gal
